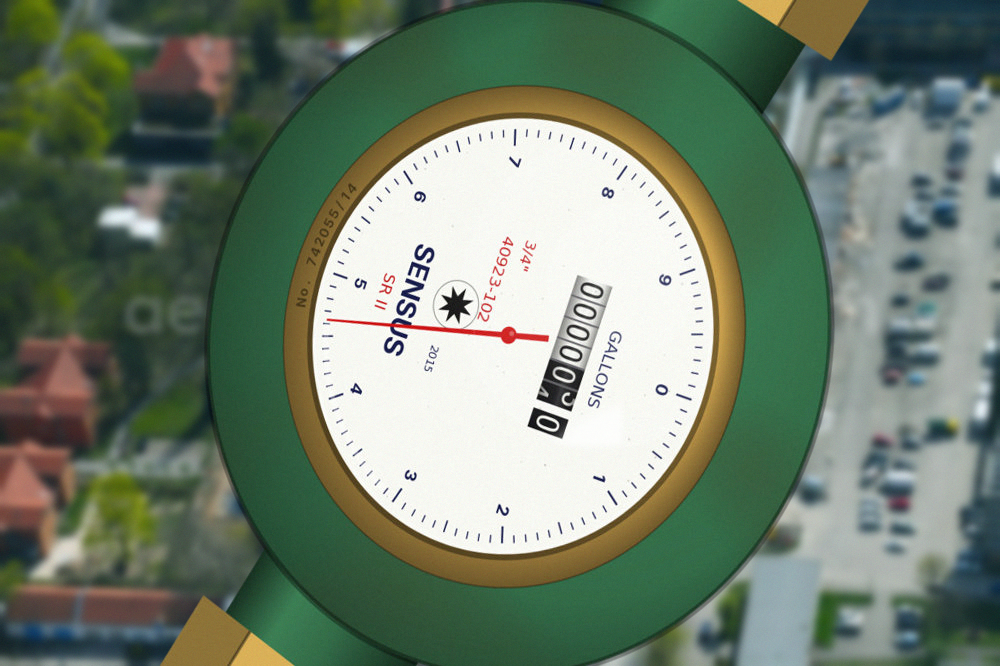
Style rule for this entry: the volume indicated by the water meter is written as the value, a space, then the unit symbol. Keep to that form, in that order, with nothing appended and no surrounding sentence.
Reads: 34.6 gal
